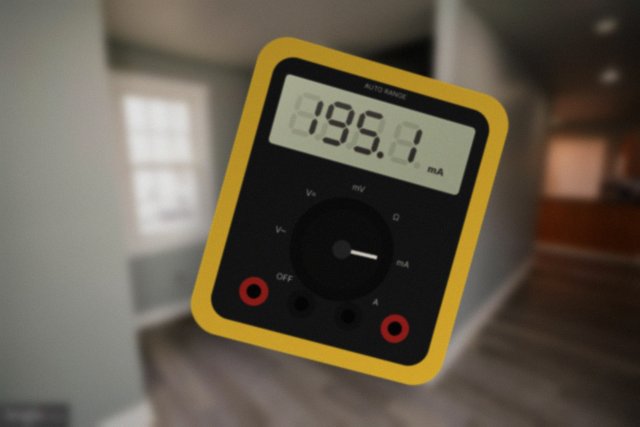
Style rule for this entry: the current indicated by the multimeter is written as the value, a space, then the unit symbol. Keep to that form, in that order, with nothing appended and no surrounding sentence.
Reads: 195.1 mA
